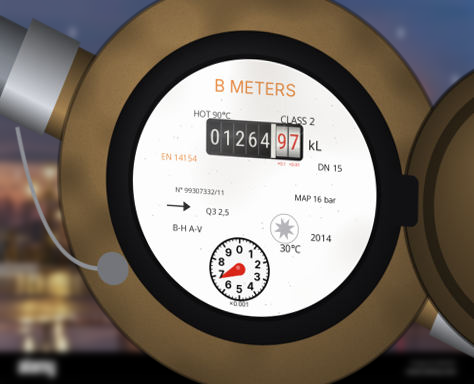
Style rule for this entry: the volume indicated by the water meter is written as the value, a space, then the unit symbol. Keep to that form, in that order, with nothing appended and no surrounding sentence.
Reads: 1264.976 kL
